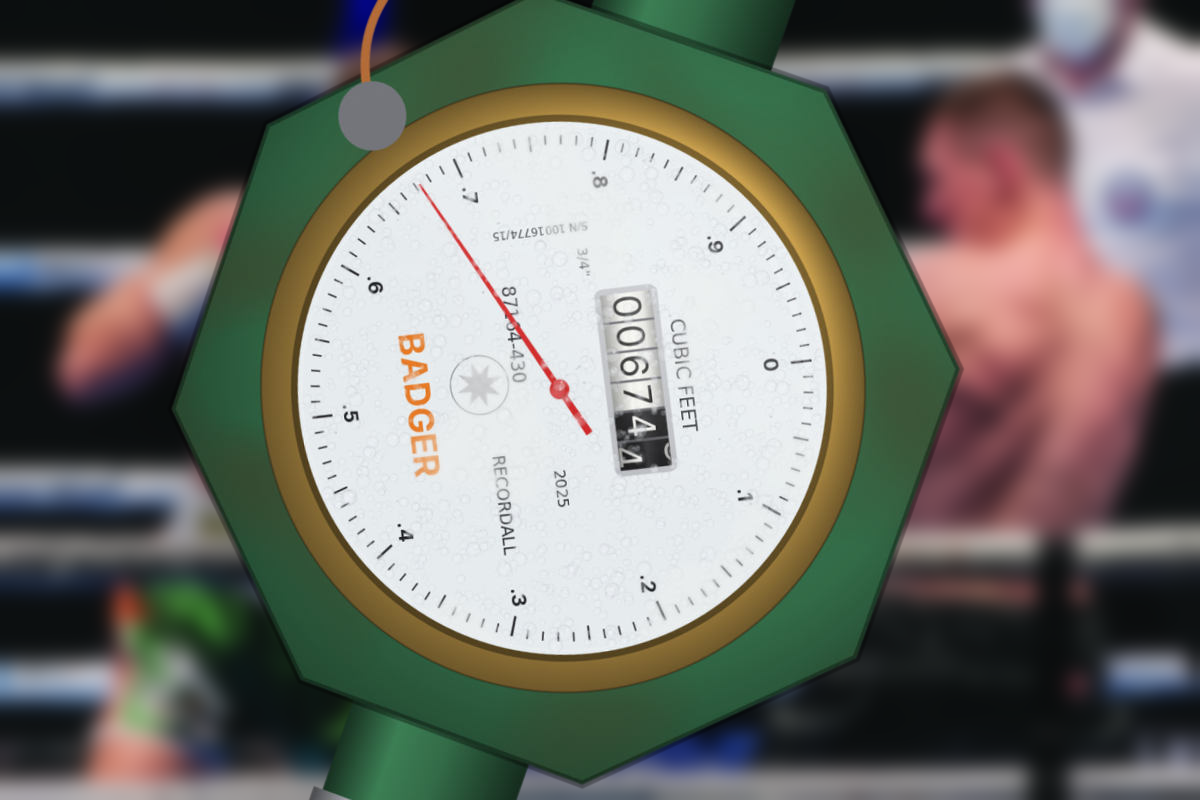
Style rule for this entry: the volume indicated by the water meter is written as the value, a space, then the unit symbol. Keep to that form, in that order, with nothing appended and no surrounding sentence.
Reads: 6743.67 ft³
